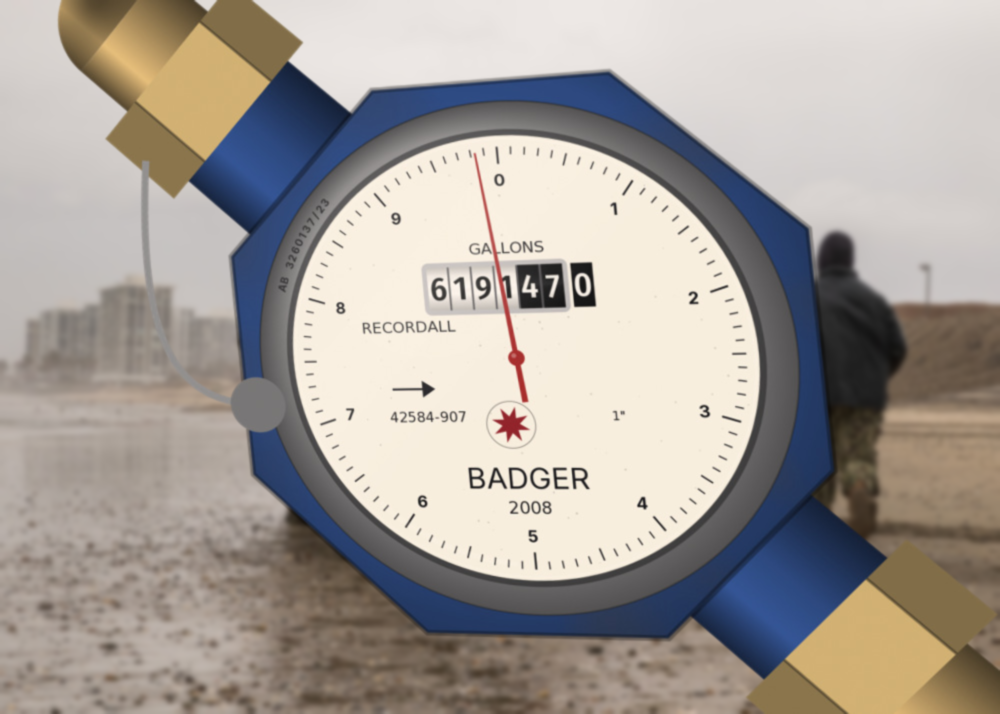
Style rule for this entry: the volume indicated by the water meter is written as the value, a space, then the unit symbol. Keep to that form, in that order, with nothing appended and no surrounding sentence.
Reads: 6191469.8 gal
